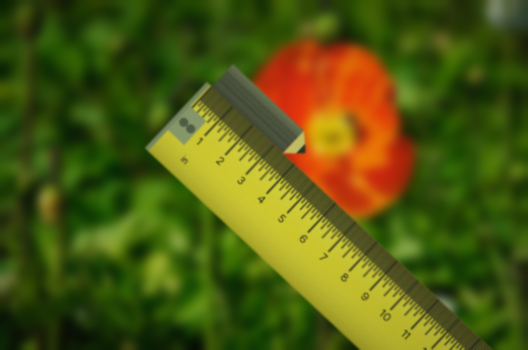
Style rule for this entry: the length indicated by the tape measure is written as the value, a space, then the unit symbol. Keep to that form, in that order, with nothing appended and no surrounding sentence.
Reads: 4 in
